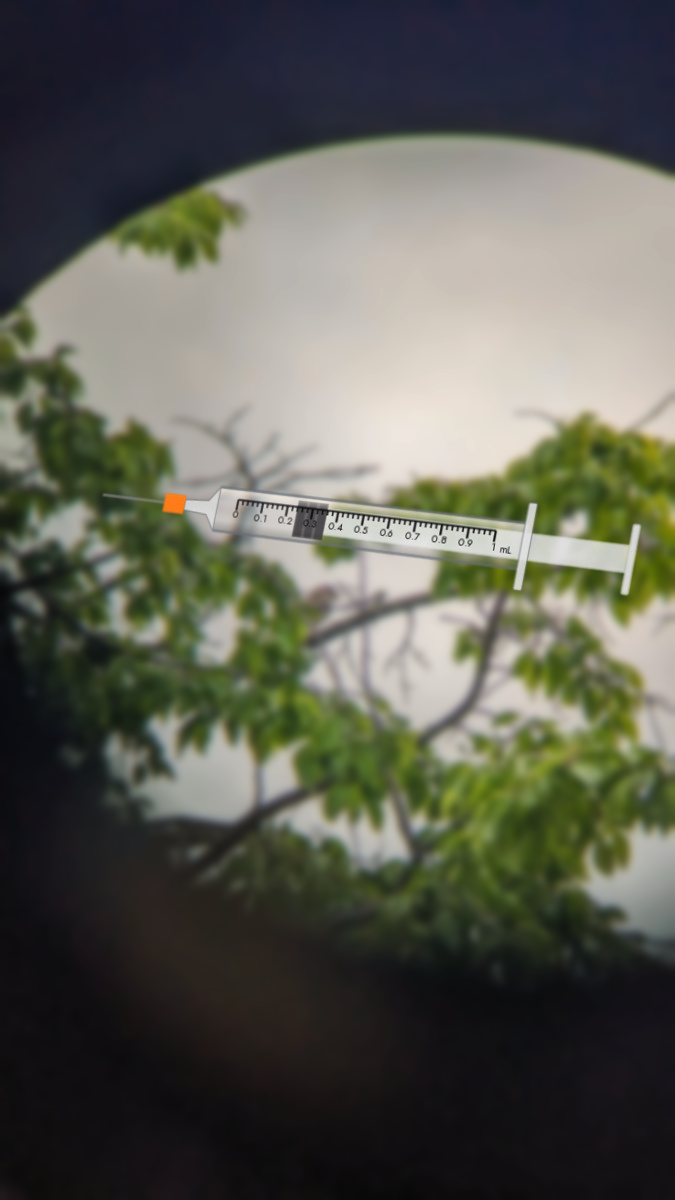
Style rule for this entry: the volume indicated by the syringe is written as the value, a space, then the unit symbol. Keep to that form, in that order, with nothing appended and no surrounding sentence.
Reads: 0.24 mL
